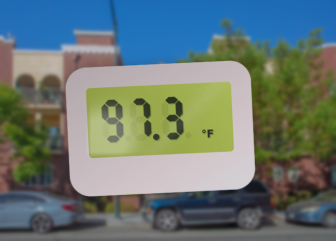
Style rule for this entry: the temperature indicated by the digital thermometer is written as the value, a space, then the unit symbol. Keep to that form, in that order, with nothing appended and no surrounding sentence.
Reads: 97.3 °F
